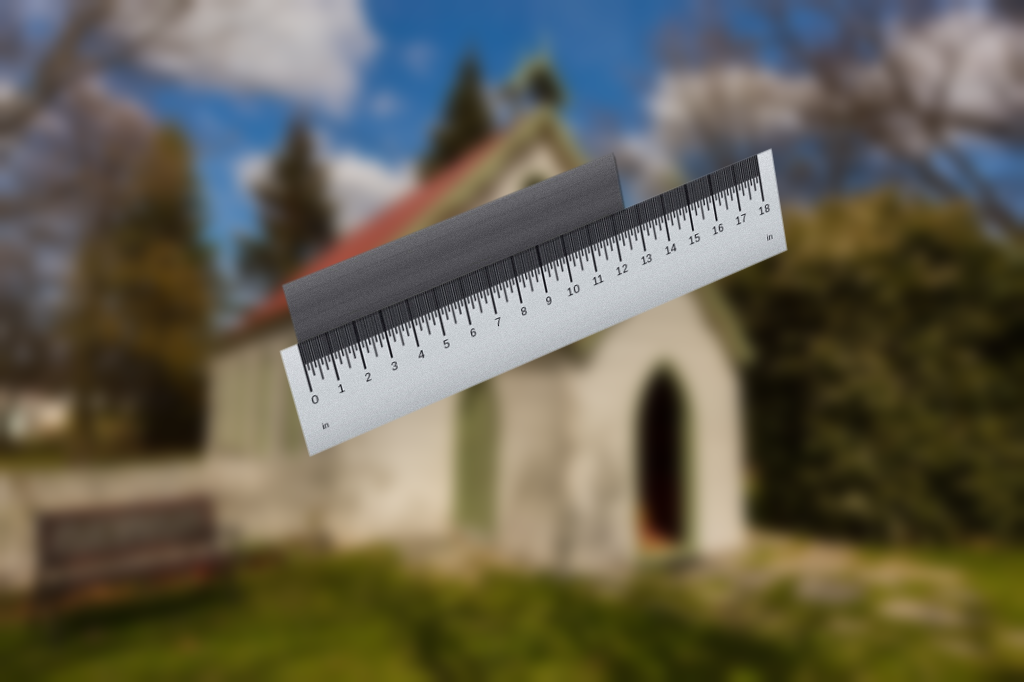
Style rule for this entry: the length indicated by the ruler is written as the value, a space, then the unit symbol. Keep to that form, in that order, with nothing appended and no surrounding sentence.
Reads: 12.5 in
